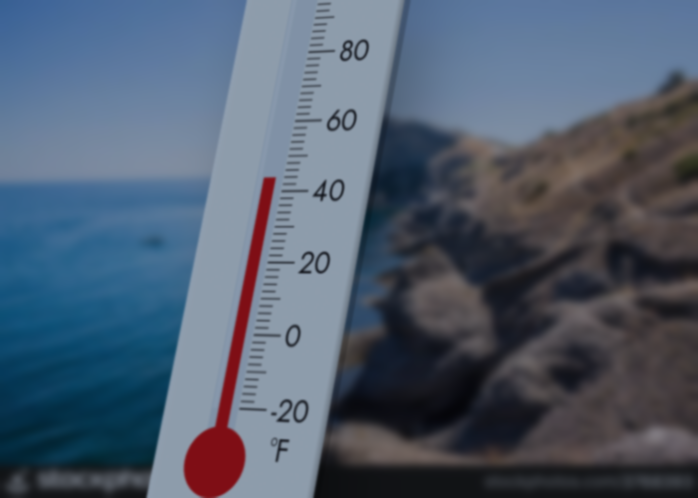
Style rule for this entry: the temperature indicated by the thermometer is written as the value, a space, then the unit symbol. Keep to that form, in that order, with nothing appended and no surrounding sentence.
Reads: 44 °F
